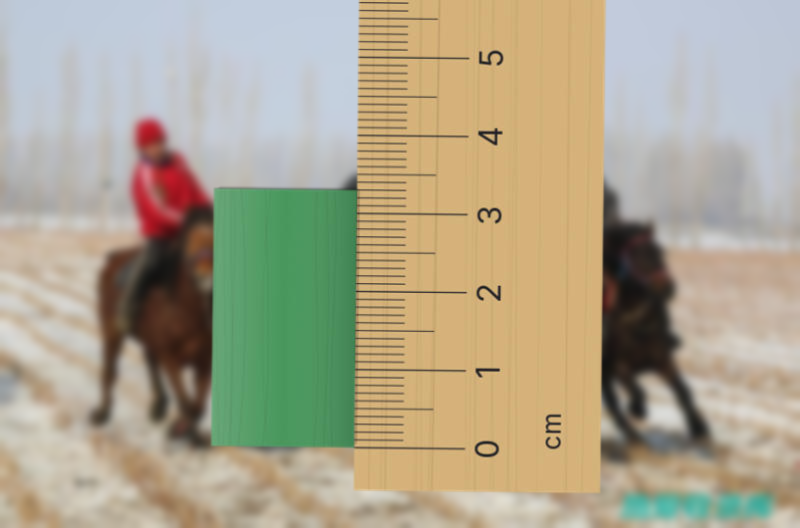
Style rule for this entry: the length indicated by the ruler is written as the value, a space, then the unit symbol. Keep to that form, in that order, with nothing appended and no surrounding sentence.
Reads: 3.3 cm
